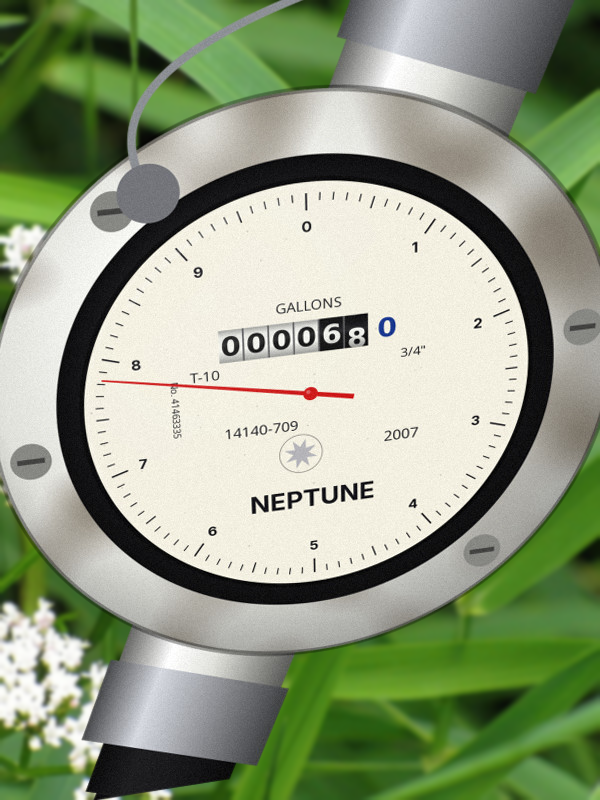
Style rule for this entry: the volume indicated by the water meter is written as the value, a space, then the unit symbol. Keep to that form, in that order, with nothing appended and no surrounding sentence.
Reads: 677.8 gal
